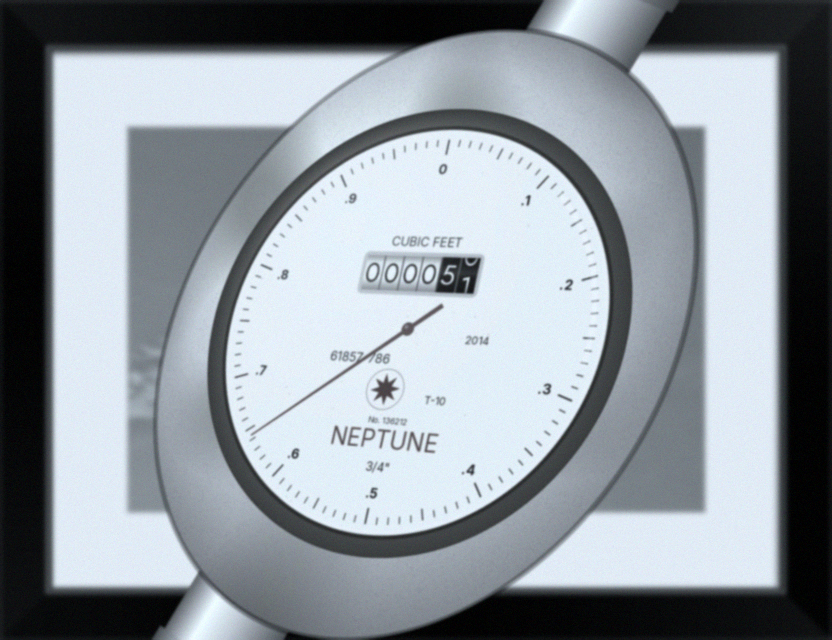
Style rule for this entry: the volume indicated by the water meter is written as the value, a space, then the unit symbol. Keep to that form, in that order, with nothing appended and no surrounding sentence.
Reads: 50.64 ft³
